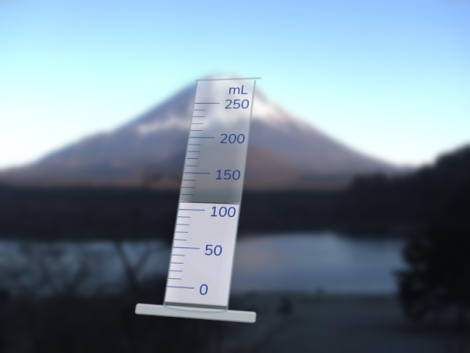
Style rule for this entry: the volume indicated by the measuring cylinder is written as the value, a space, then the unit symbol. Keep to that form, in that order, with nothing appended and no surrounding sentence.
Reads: 110 mL
